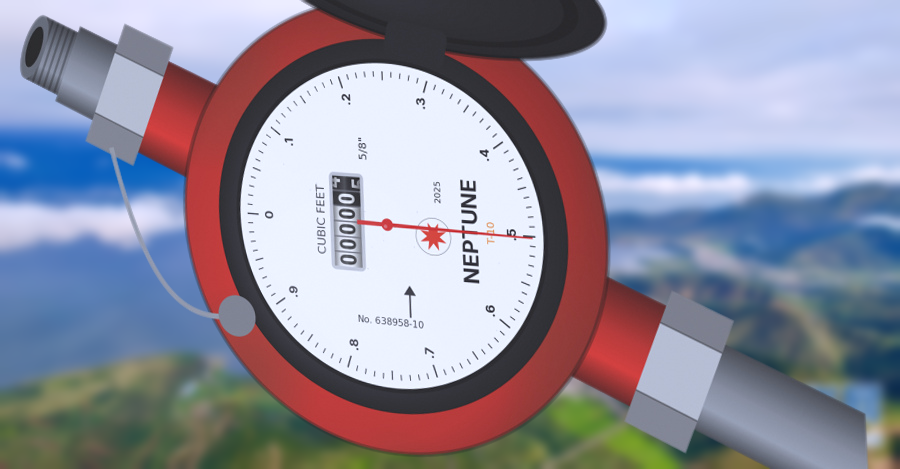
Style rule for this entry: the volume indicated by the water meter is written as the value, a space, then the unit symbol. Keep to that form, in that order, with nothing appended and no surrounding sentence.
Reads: 4.50 ft³
